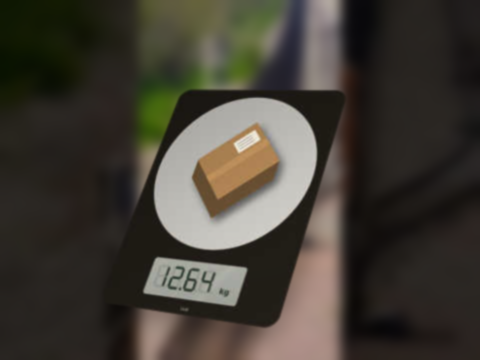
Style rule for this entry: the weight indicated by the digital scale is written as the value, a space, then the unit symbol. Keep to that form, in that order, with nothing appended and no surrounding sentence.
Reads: 12.64 kg
